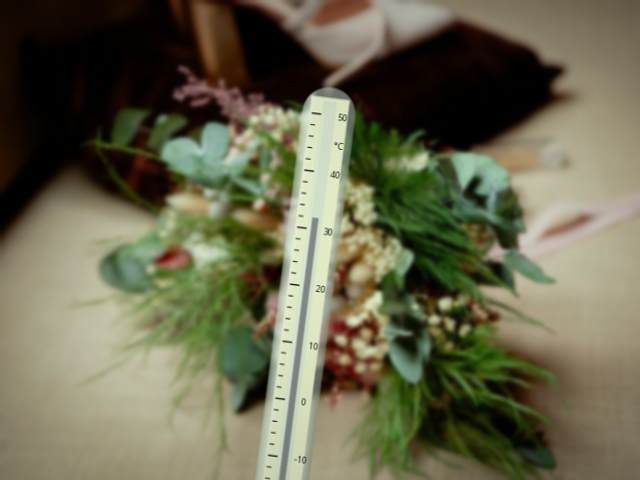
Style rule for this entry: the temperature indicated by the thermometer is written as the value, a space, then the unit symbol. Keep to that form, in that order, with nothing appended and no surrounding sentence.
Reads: 32 °C
